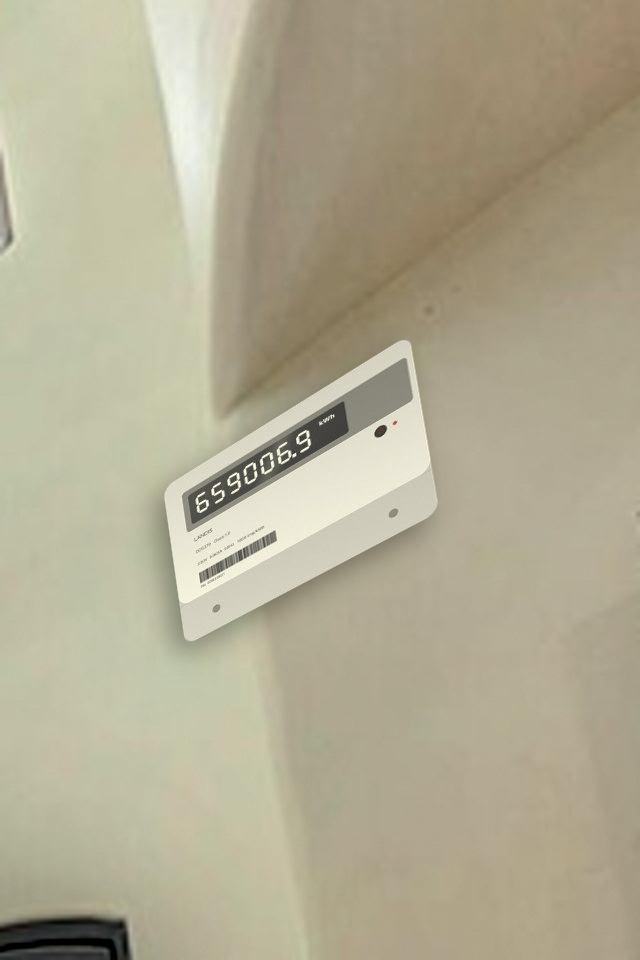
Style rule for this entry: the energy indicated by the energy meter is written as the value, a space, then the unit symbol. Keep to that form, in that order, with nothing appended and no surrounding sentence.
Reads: 659006.9 kWh
